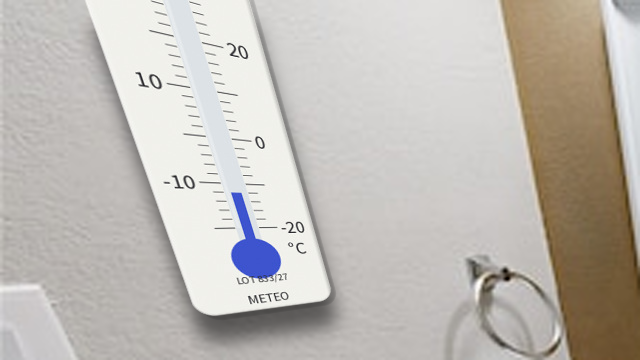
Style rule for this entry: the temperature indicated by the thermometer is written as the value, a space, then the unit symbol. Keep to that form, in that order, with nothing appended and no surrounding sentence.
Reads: -12 °C
